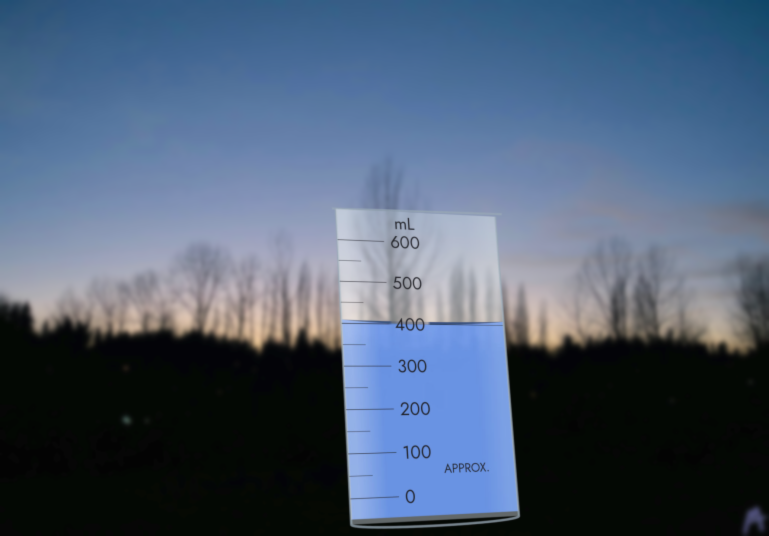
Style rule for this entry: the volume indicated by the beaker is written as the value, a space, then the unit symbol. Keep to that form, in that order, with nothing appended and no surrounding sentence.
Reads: 400 mL
